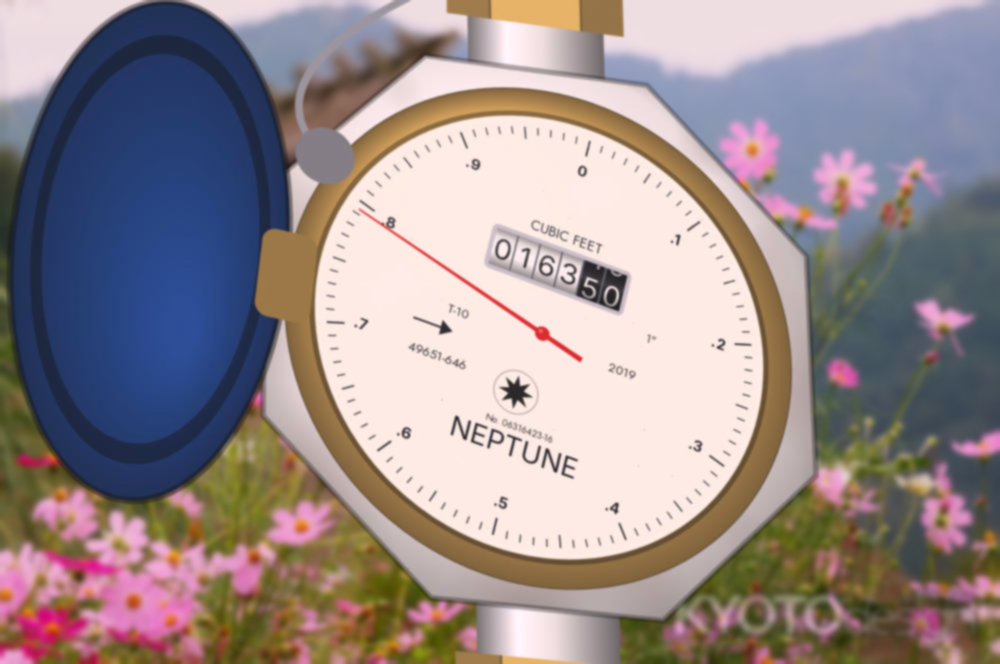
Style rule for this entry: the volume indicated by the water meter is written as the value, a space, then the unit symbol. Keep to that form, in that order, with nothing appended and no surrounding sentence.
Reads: 16349.79 ft³
